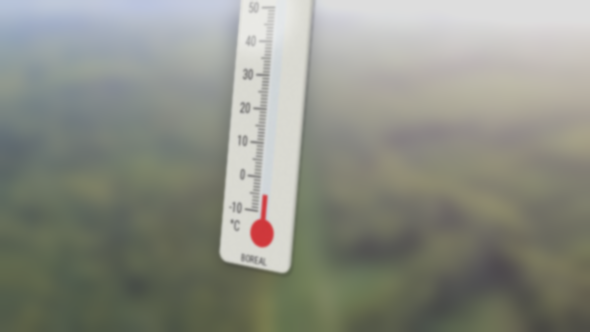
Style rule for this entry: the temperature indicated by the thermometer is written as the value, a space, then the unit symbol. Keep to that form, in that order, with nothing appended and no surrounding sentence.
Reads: -5 °C
